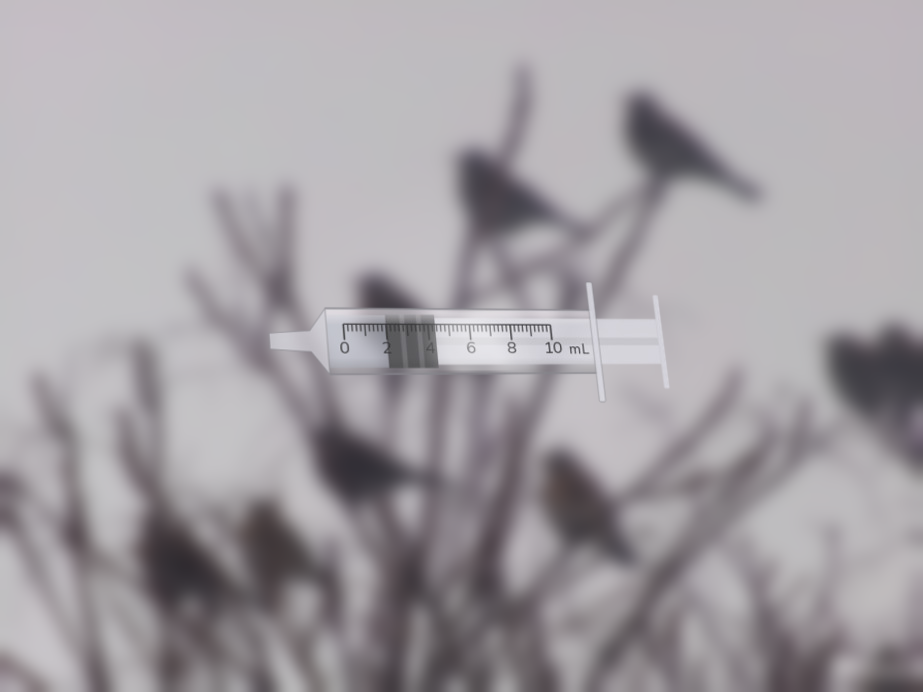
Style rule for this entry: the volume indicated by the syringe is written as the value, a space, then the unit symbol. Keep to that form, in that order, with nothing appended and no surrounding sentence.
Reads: 2 mL
